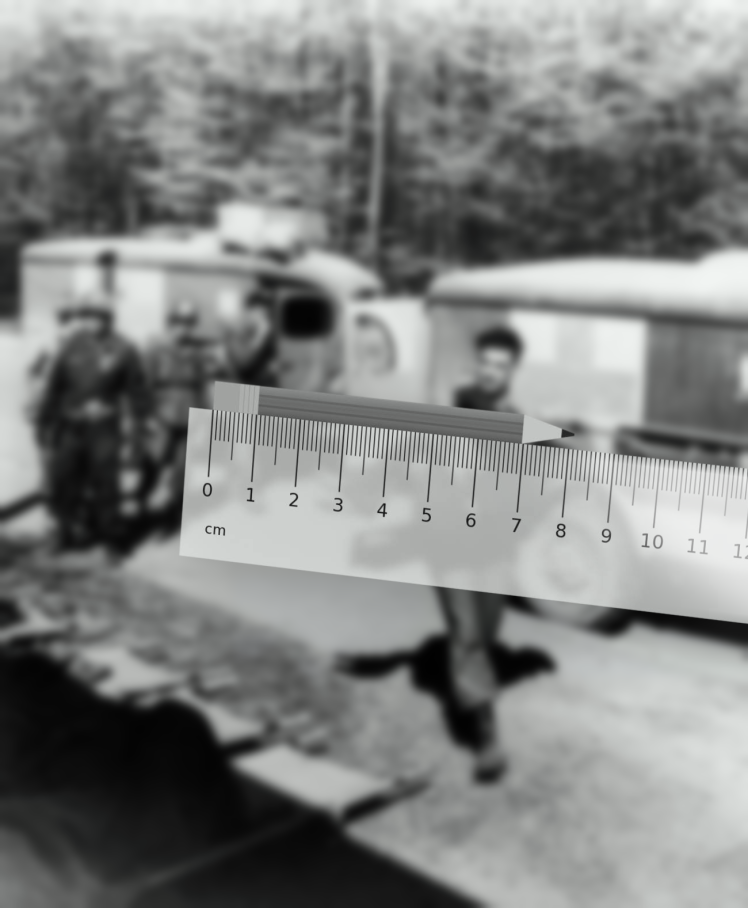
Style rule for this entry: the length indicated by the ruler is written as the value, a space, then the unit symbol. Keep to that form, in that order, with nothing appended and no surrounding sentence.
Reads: 8.1 cm
